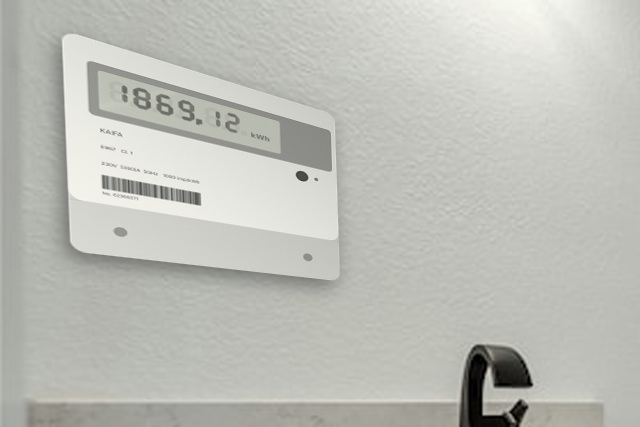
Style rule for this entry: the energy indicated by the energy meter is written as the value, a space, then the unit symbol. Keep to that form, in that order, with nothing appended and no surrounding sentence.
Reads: 1869.12 kWh
